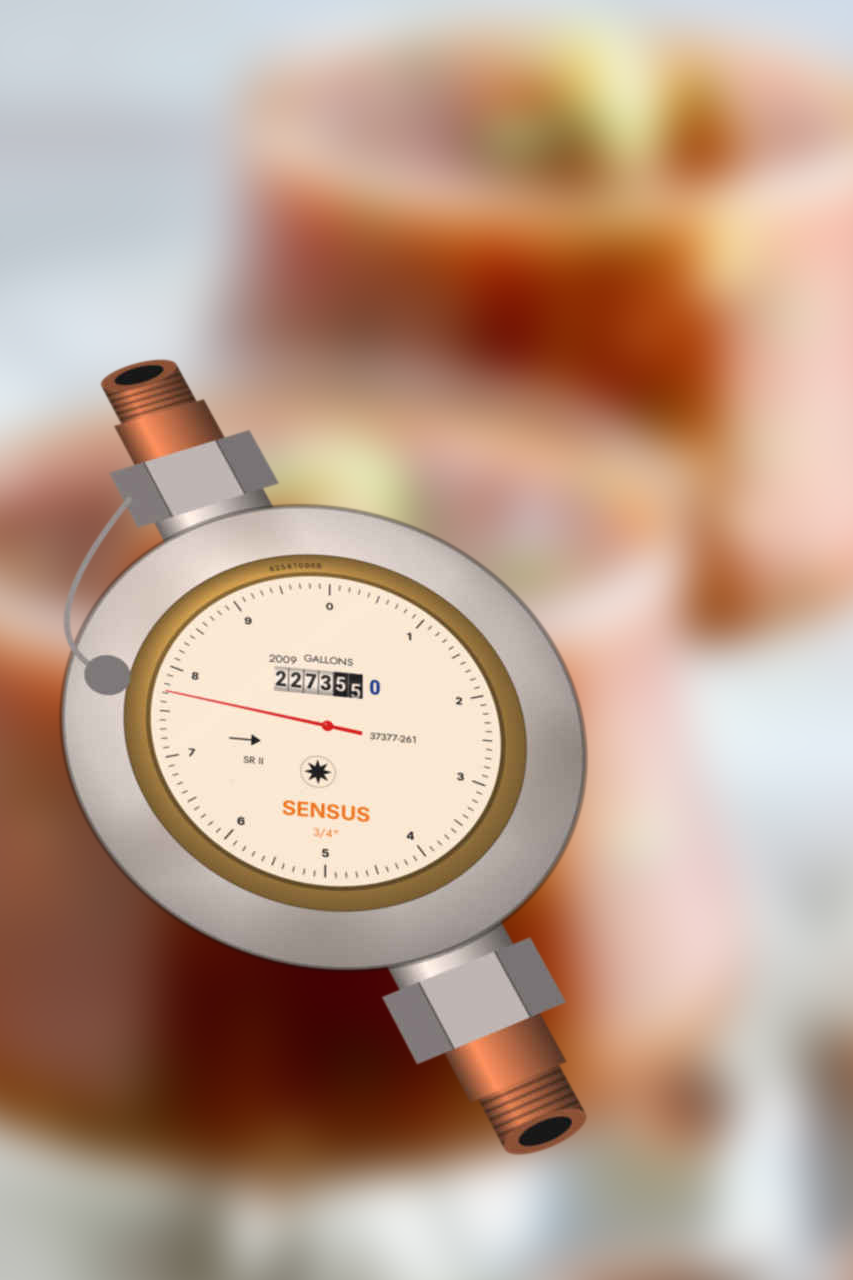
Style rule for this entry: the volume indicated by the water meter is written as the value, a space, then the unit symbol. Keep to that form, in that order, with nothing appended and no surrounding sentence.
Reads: 2273547.7 gal
